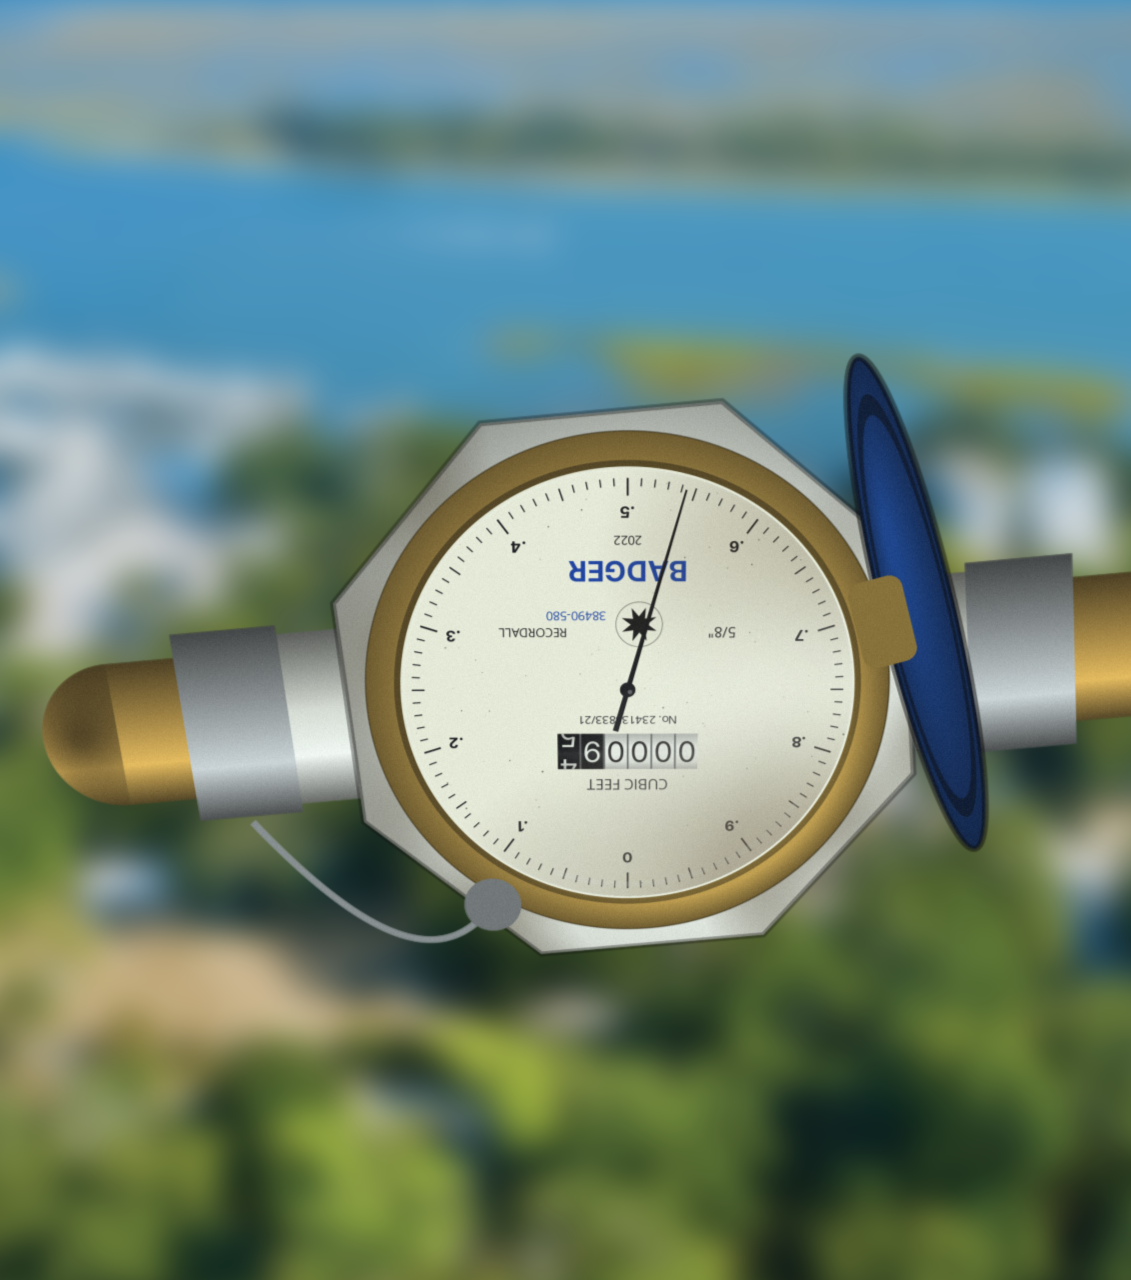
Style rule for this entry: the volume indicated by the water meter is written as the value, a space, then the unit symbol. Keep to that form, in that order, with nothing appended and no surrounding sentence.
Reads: 94.54 ft³
